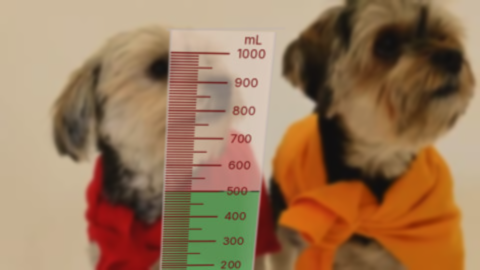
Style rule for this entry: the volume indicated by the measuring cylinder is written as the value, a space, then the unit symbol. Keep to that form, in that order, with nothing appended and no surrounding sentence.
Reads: 500 mL
